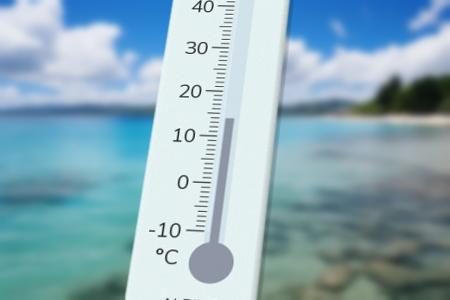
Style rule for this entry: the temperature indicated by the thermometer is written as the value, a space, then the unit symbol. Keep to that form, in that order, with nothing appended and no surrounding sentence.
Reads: 14 °C
